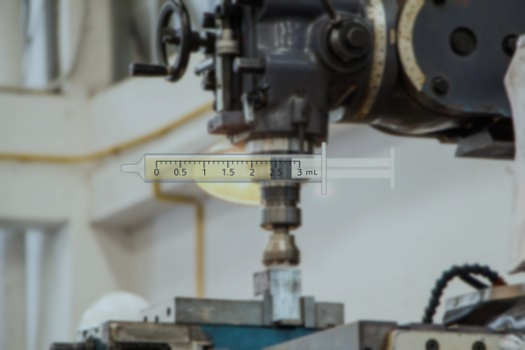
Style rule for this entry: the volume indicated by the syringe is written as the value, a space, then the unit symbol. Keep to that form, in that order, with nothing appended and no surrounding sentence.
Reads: 2.4 mL
